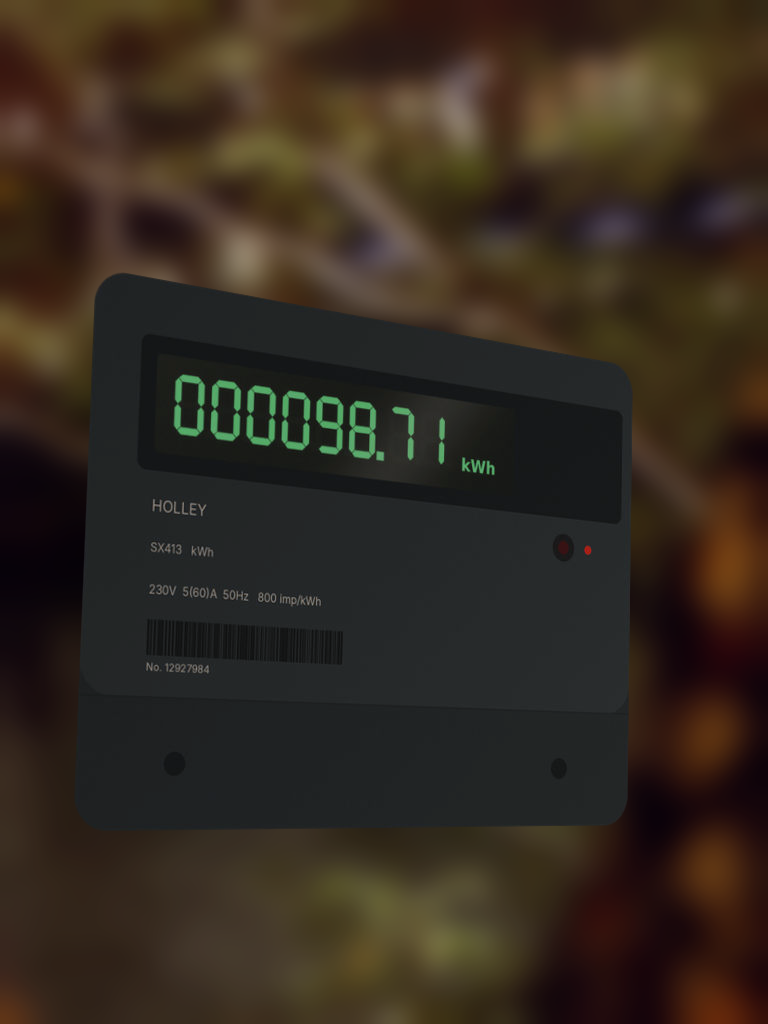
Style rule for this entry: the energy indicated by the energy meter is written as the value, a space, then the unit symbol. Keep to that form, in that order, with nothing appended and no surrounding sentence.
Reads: 98.71 kWh
